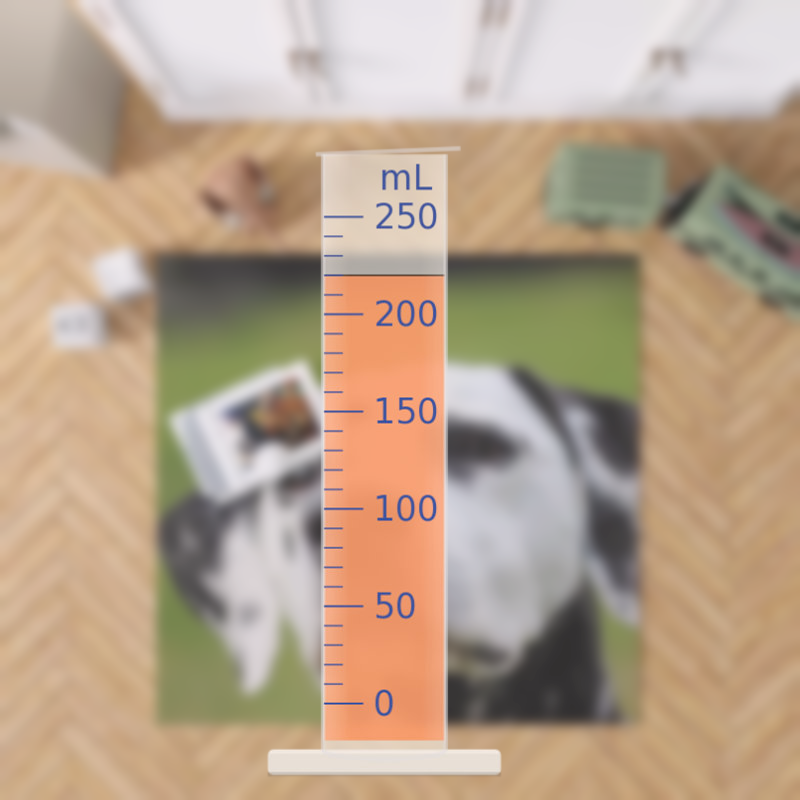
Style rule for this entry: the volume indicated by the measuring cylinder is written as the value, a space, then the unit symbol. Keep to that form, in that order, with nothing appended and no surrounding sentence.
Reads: 220 mL
